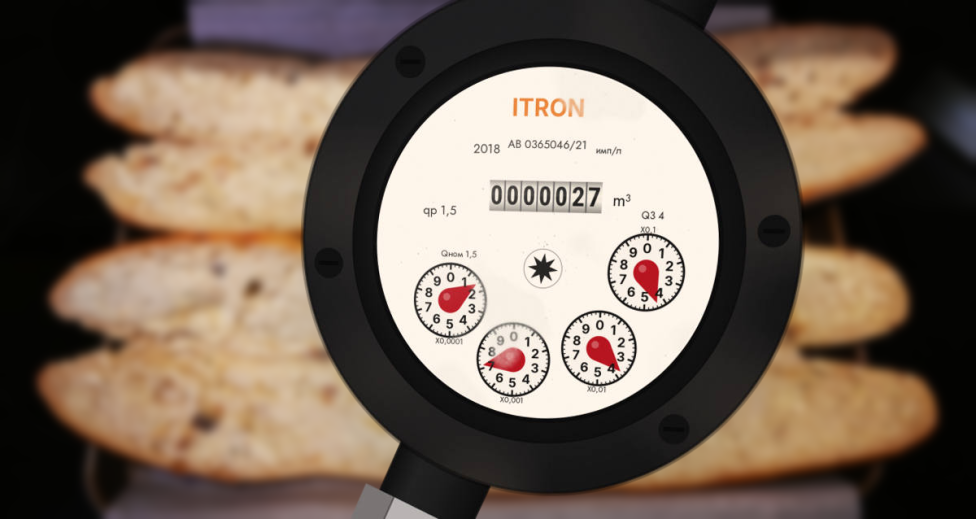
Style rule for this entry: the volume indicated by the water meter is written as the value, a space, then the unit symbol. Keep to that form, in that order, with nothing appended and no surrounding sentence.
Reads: 27.4371 m³
